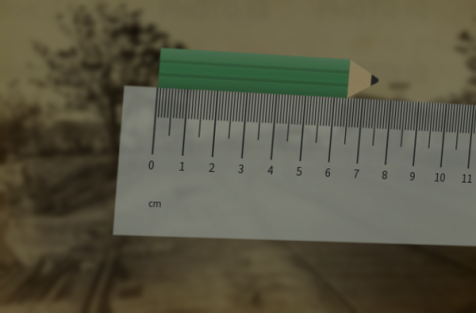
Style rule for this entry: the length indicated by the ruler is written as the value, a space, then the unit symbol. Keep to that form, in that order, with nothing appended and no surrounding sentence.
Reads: 7.5 cm
